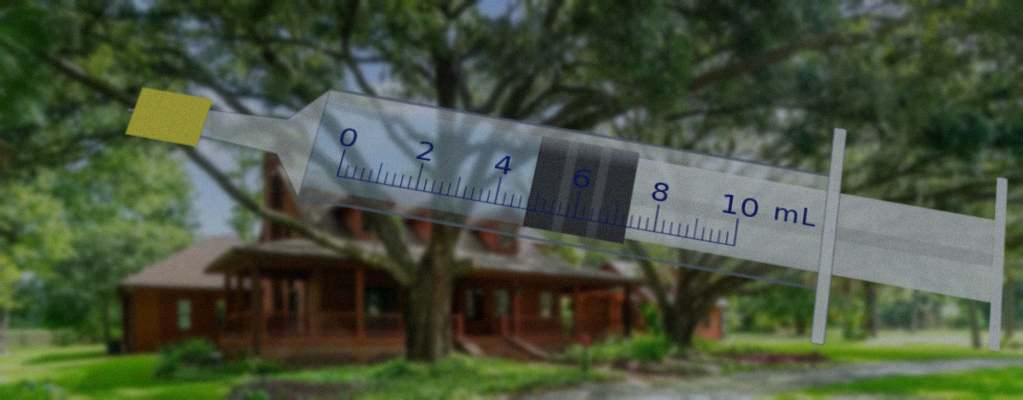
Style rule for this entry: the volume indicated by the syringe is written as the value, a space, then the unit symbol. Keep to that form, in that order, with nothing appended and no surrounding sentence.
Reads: 4.8 mL
